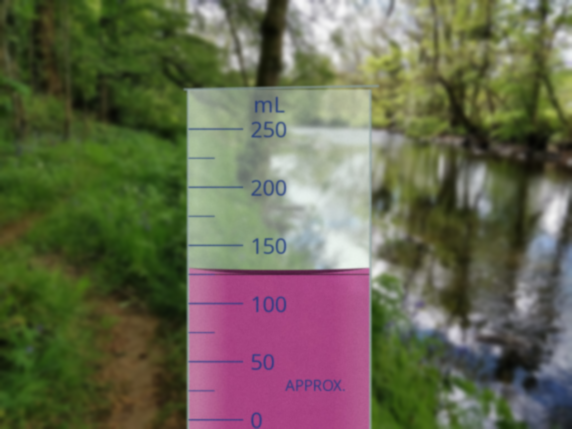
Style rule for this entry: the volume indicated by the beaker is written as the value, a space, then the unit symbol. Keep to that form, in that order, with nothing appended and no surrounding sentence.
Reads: 125 mL
